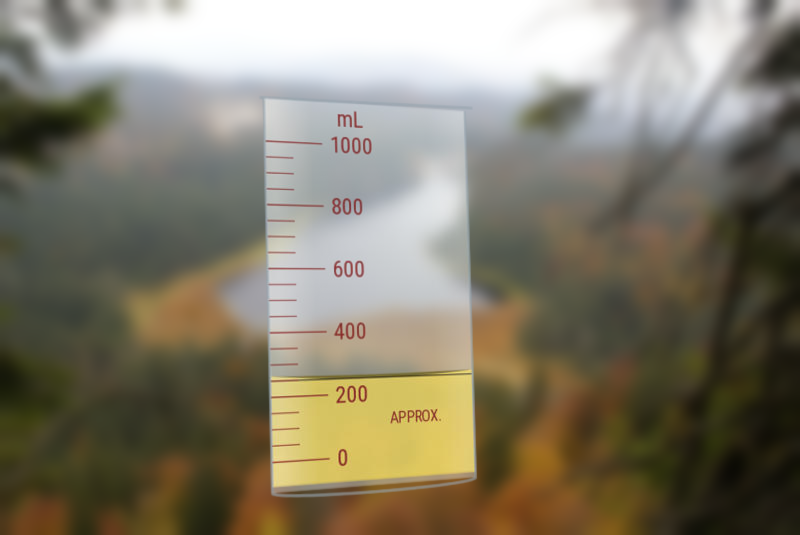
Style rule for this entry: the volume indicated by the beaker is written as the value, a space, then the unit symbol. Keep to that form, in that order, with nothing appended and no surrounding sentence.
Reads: 250 mL
